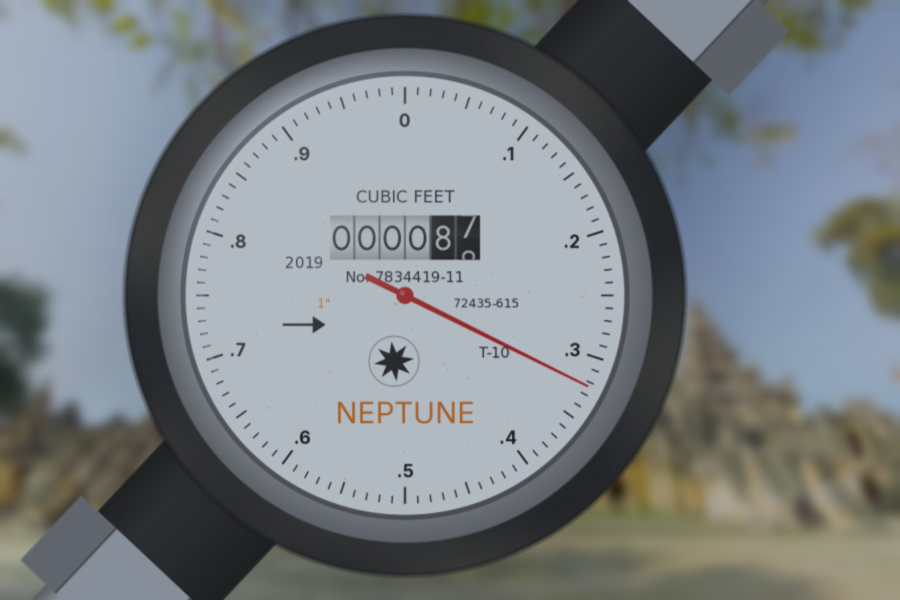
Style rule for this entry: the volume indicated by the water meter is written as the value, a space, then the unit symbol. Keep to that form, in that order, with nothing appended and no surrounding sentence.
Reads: 87.32 ft³
